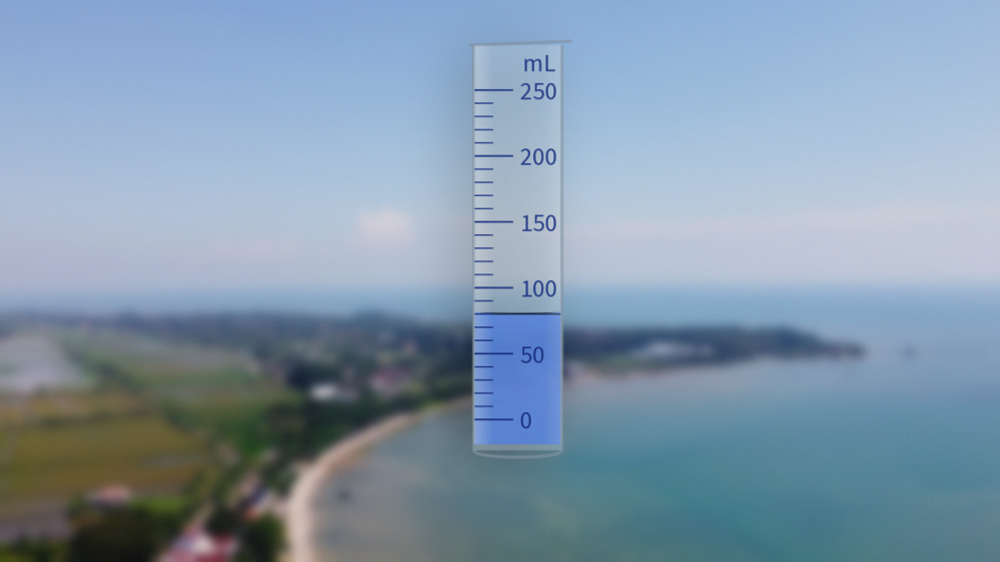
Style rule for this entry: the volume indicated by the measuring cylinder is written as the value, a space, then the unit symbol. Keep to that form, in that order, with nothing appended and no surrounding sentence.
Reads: 80 mL
